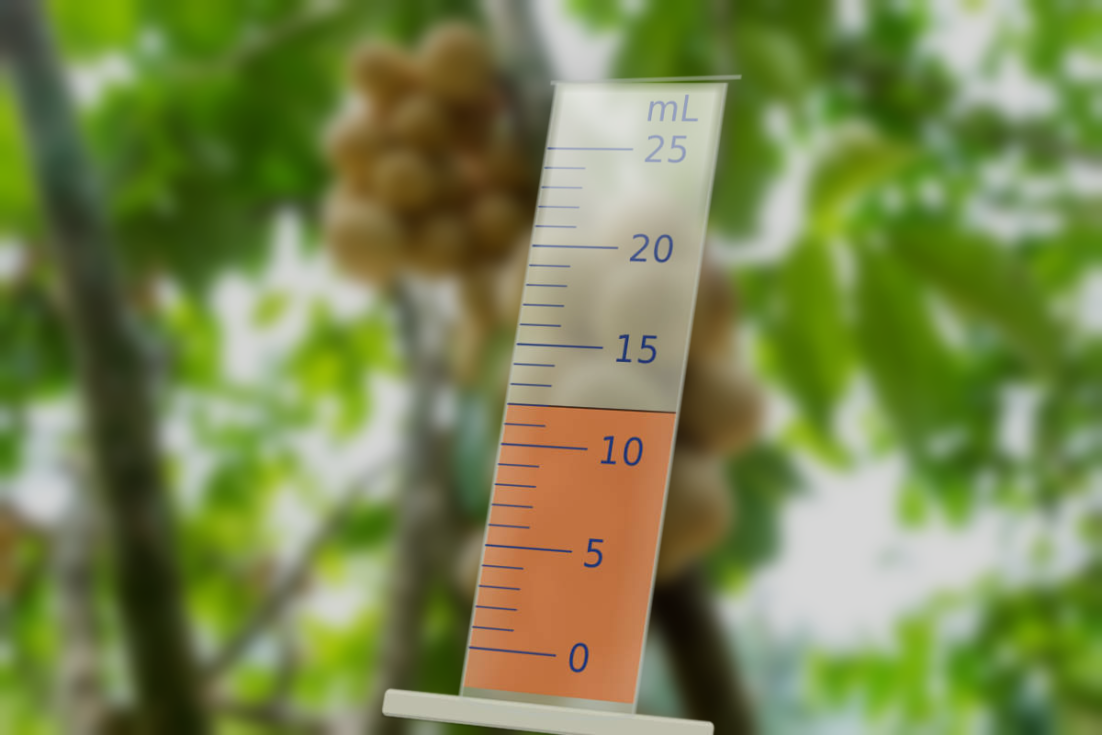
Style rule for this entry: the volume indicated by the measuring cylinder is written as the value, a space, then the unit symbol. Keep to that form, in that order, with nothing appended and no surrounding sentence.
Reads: 12 mL
